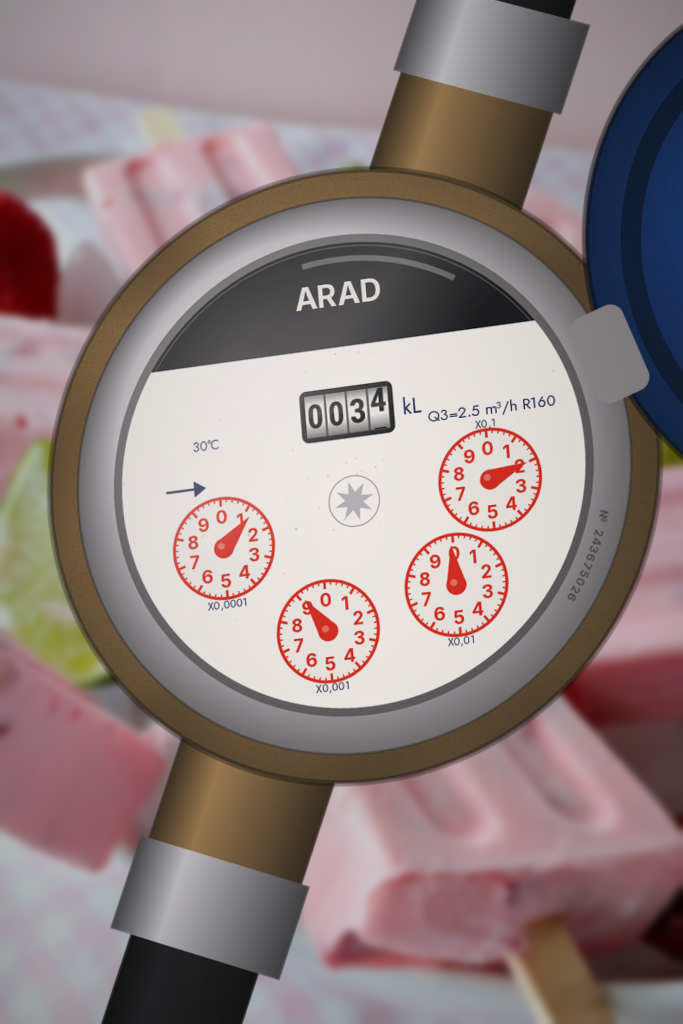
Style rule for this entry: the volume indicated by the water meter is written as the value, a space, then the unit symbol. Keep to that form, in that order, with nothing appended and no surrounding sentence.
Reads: 34.1991 kL
